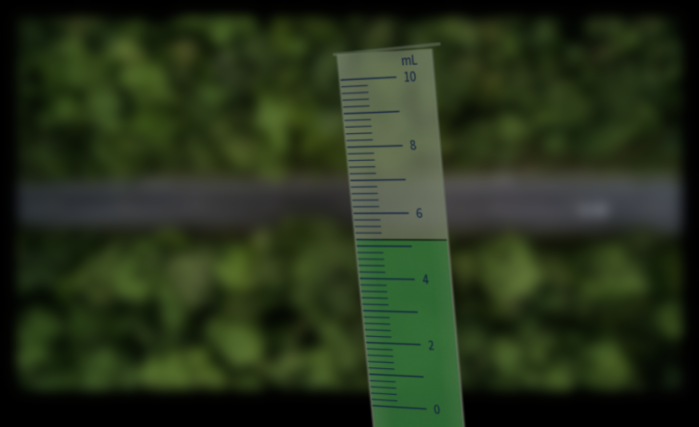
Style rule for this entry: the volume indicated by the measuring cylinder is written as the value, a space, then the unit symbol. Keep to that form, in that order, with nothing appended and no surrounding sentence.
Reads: 5.2 mL
